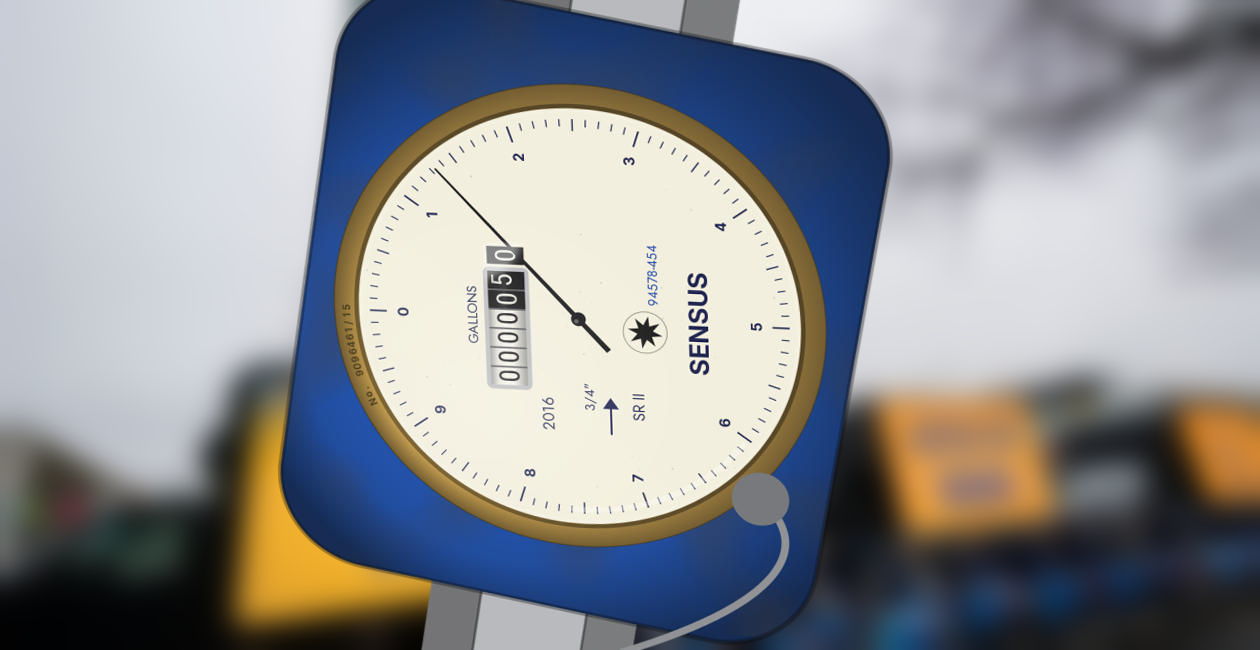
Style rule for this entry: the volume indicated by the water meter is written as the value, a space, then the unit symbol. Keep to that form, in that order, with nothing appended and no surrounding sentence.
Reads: 51.3 gal
